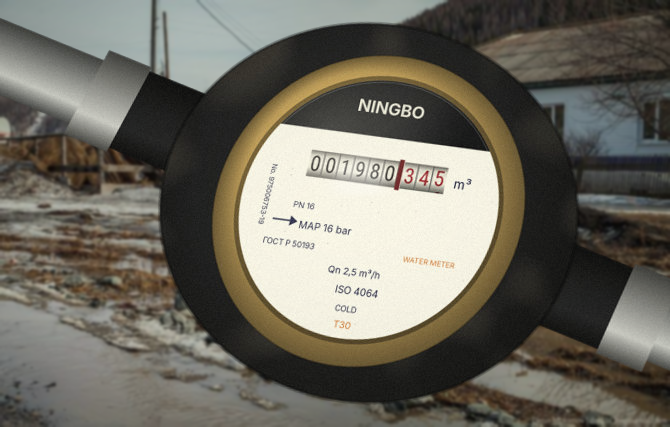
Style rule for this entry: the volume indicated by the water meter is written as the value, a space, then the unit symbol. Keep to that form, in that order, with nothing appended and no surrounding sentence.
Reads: 1980.345 m³
